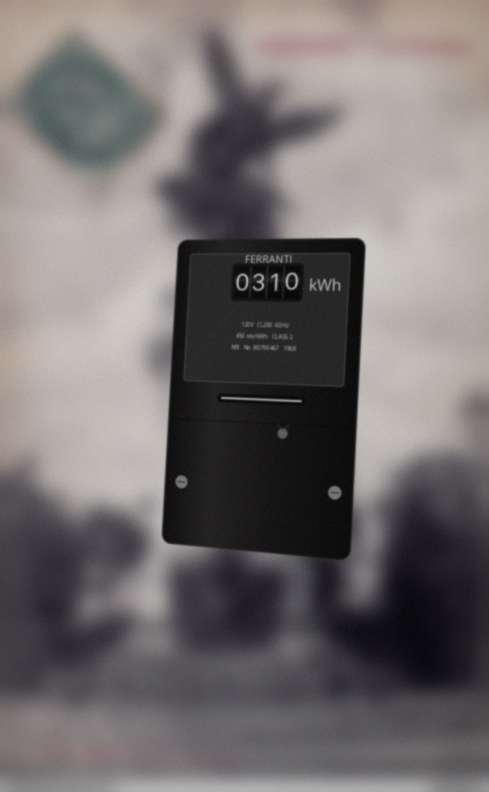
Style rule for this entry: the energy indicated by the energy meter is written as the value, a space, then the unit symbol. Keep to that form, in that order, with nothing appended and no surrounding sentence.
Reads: 310 kWh
